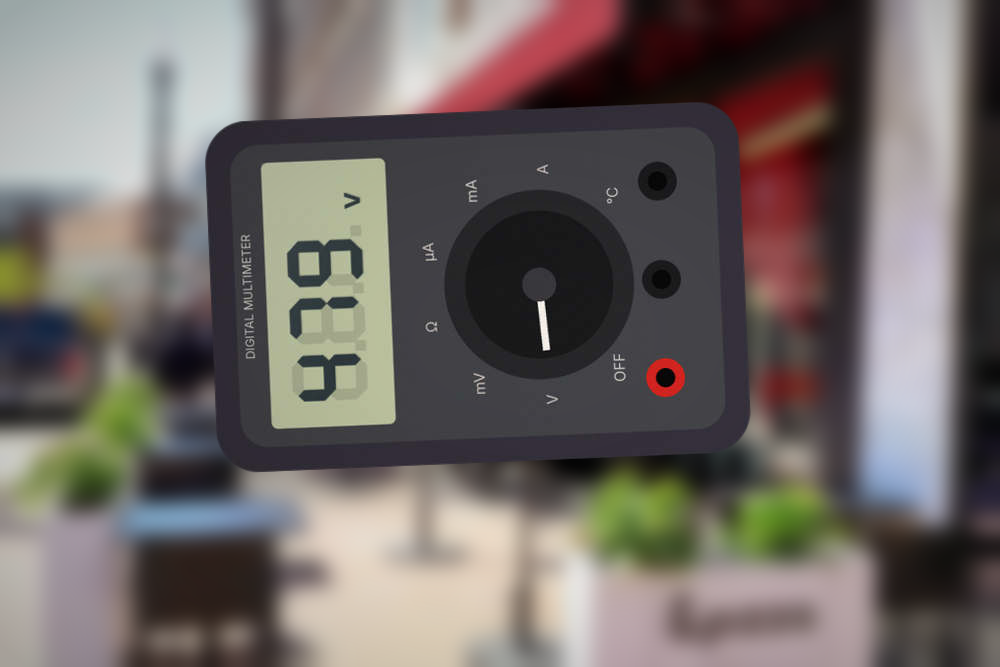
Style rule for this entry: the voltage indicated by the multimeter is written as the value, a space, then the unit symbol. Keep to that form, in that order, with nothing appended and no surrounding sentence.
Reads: 479 V
